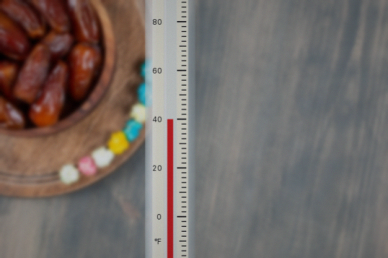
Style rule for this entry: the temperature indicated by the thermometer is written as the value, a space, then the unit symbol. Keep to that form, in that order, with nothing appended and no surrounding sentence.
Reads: 40 °F
